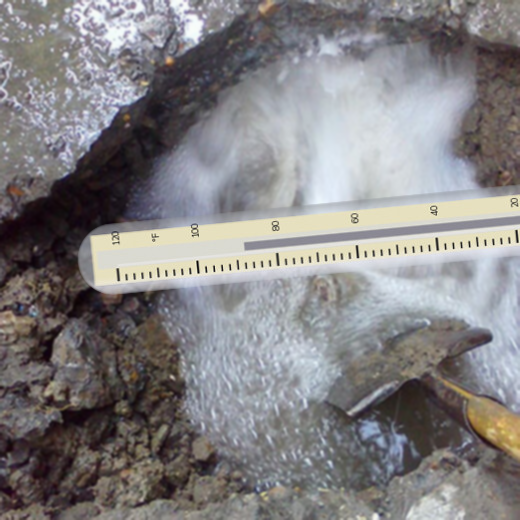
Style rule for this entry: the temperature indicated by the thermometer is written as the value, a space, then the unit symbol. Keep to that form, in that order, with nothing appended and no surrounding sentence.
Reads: 88 °F
